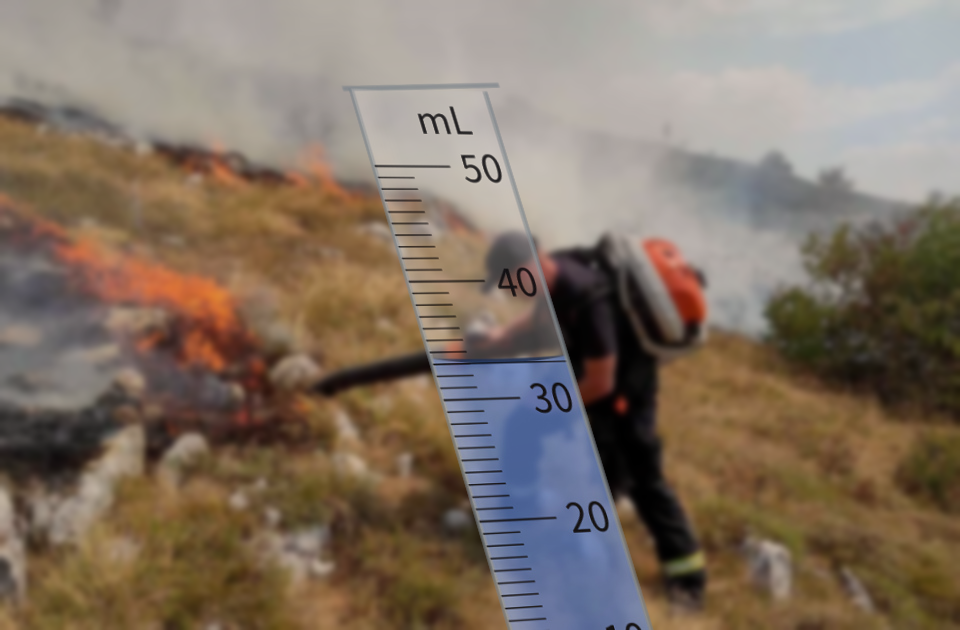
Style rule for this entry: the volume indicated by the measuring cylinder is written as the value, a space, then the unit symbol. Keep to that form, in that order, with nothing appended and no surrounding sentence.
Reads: 33 mL
